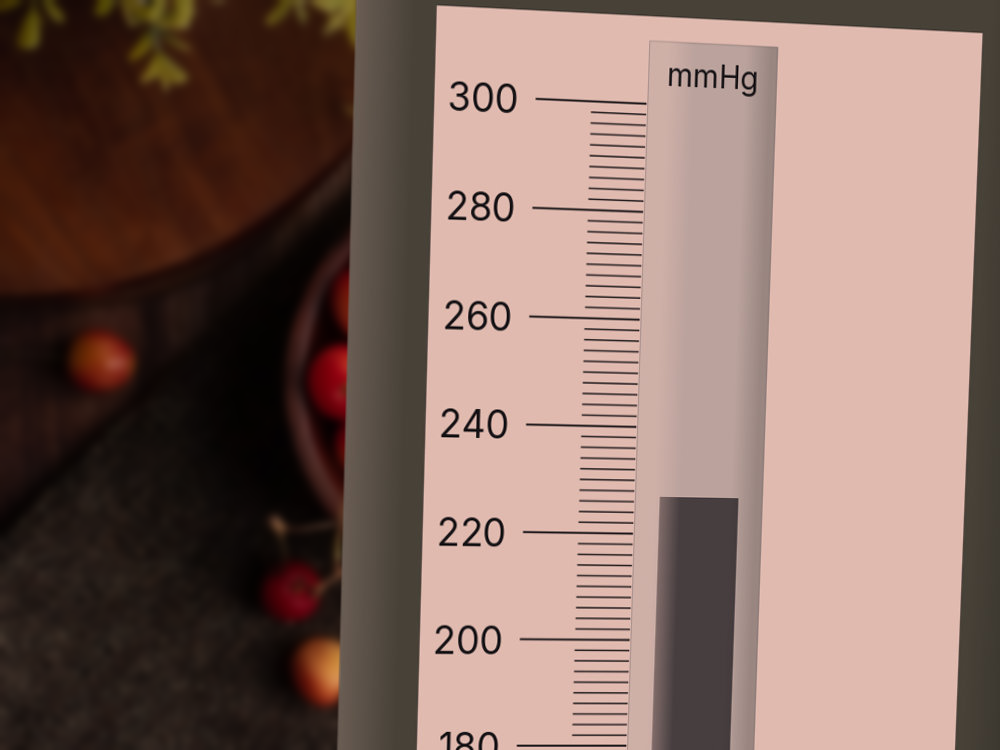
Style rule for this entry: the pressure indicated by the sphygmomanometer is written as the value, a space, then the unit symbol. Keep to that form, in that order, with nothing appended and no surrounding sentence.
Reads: 227 mmHg
